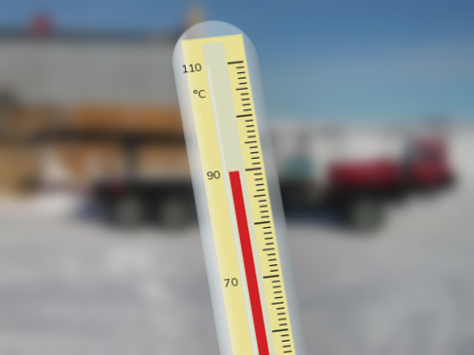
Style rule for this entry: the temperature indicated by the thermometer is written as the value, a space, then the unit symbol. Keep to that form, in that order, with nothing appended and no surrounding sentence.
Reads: 90 °C
